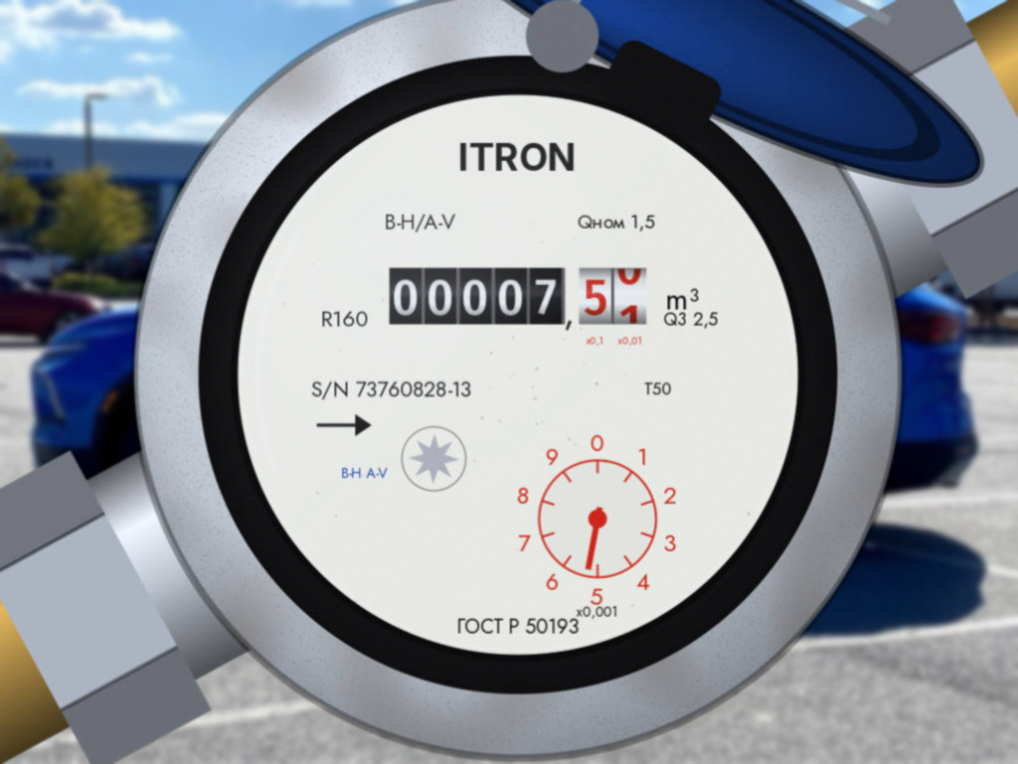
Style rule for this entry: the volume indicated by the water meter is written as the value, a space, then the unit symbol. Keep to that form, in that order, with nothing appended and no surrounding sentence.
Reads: 7.505 m³
